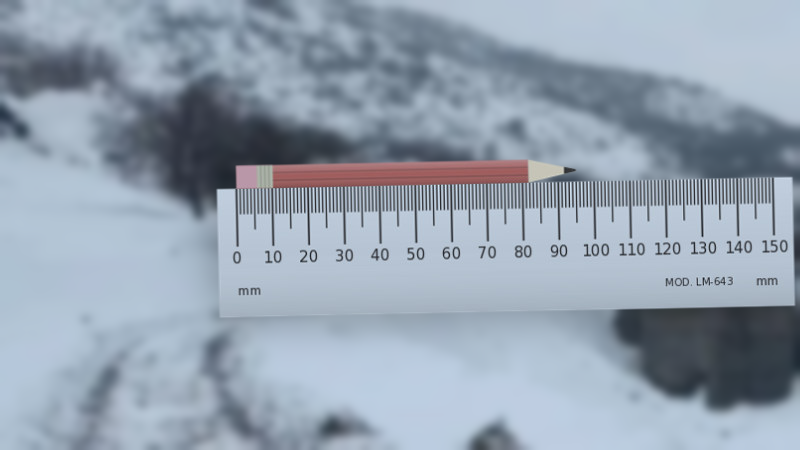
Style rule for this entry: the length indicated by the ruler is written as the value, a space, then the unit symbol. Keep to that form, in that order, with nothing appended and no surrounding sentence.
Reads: 95 mm
